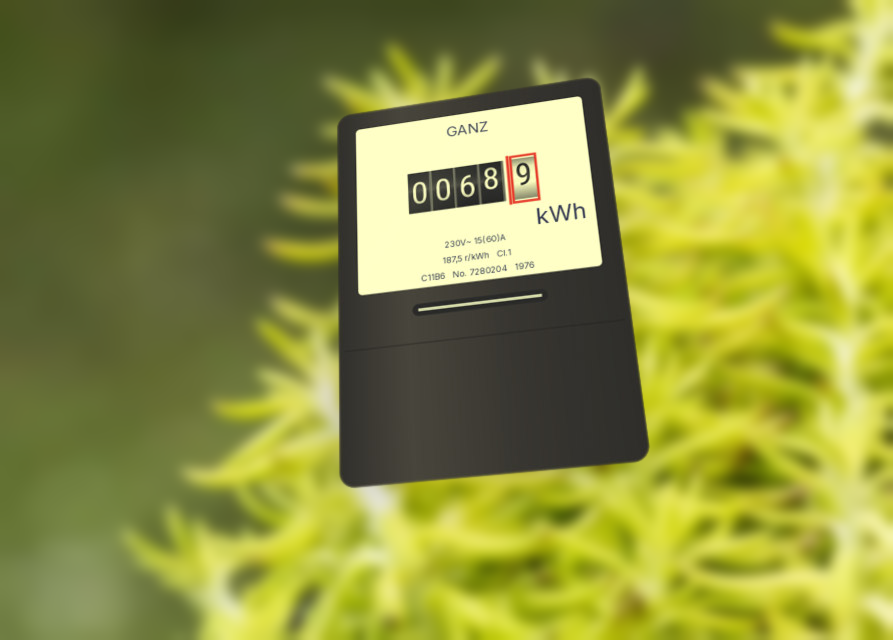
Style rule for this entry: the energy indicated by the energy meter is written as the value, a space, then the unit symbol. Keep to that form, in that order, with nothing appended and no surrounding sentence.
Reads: 68.9 kWh
